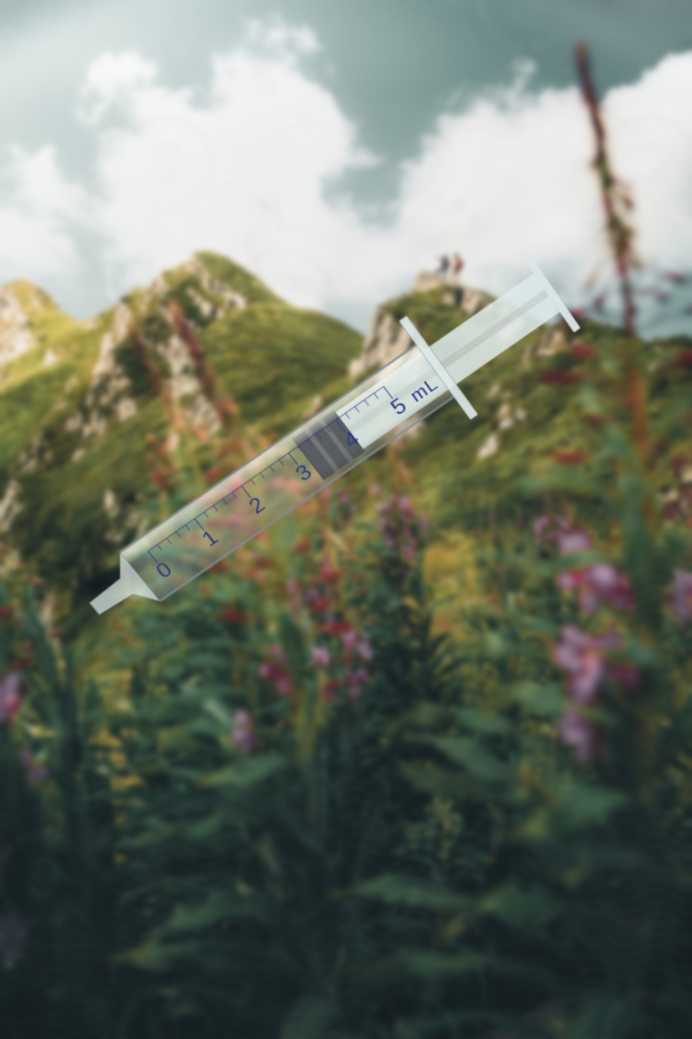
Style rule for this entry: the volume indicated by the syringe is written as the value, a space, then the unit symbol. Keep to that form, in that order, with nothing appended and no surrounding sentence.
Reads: 3.2 mL
